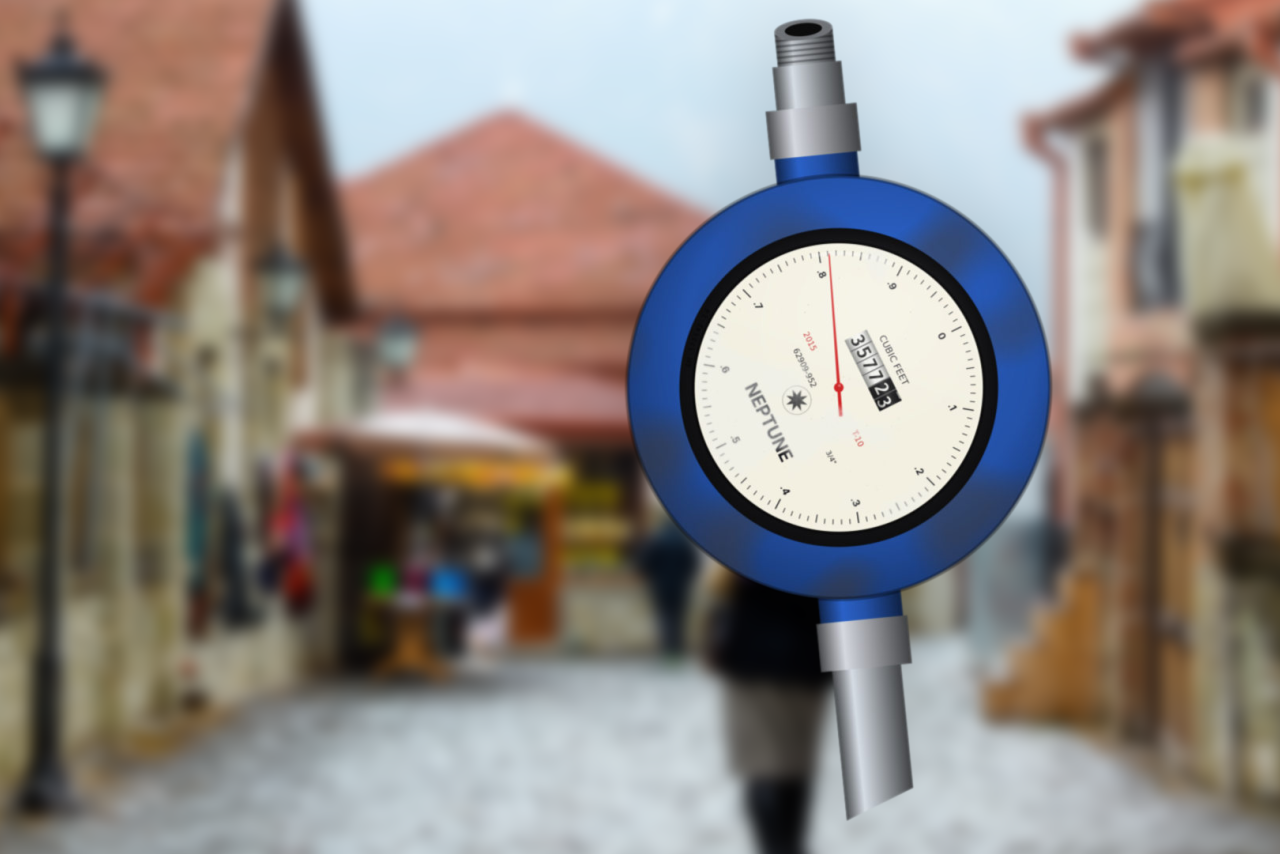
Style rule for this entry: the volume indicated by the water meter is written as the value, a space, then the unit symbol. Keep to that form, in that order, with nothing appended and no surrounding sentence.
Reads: 357722.81 ft³
